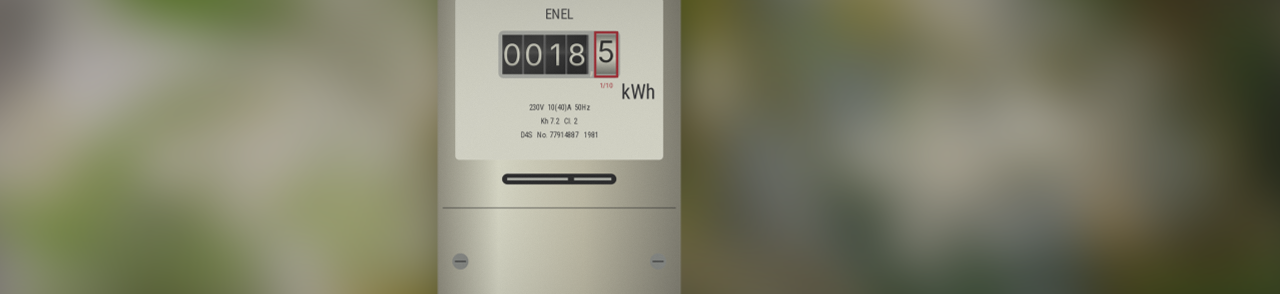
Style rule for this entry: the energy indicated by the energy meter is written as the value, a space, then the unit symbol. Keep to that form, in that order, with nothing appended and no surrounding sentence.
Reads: 18.5 kWh
